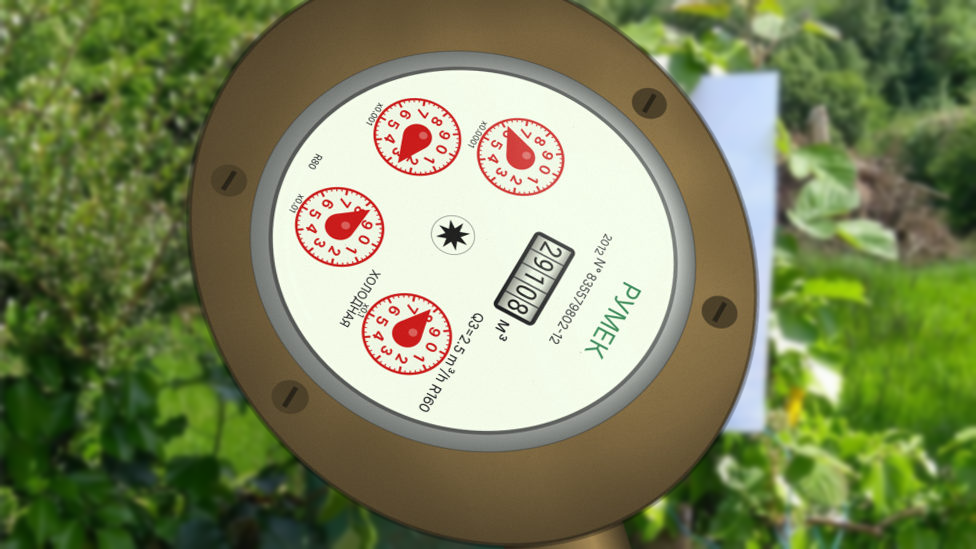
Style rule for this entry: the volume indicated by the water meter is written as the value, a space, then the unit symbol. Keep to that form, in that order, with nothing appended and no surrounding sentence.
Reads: 29108.7826 m³
